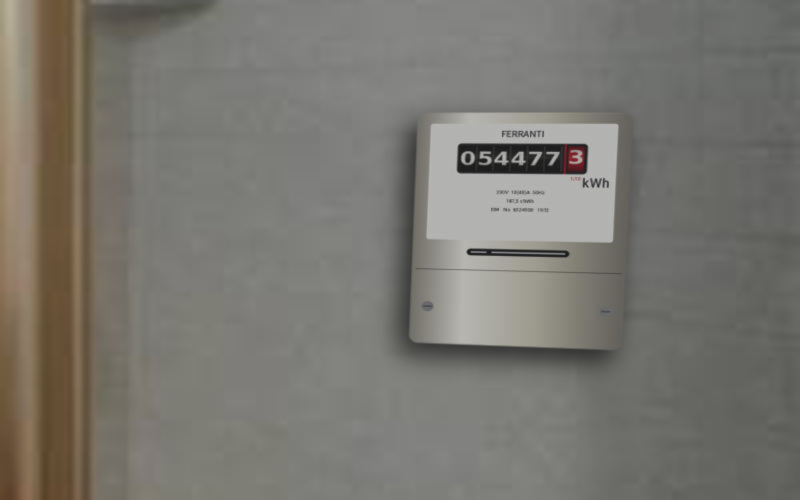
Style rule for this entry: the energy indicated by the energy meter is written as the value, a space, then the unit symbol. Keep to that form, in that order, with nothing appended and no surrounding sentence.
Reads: 54477.3 kWh
